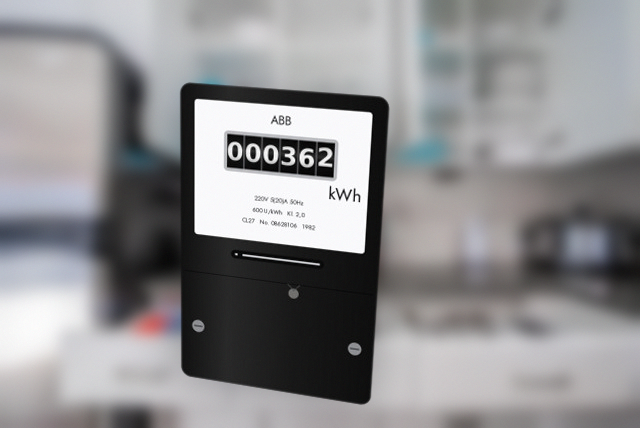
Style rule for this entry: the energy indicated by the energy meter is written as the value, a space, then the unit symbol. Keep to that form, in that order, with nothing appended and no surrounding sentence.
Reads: 362 kWh
